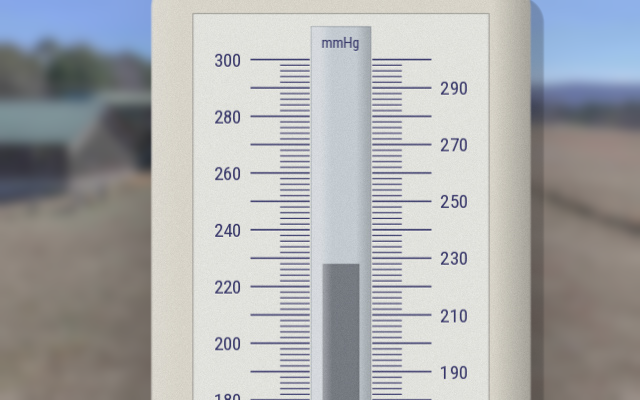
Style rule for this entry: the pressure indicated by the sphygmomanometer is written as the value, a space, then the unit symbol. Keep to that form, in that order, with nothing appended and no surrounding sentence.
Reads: 228 mmHg
